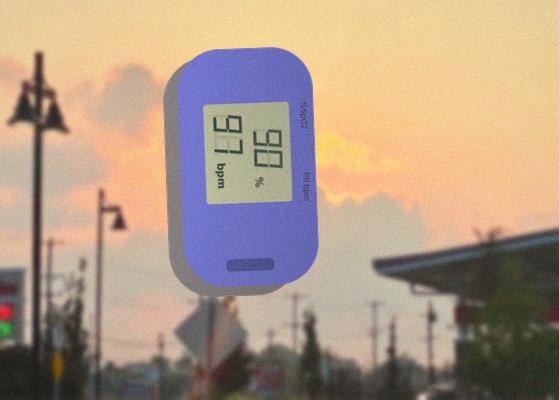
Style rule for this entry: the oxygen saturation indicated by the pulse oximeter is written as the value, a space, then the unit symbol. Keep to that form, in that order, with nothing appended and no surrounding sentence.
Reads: 90 %
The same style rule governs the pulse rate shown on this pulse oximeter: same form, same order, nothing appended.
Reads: 97 bpm
